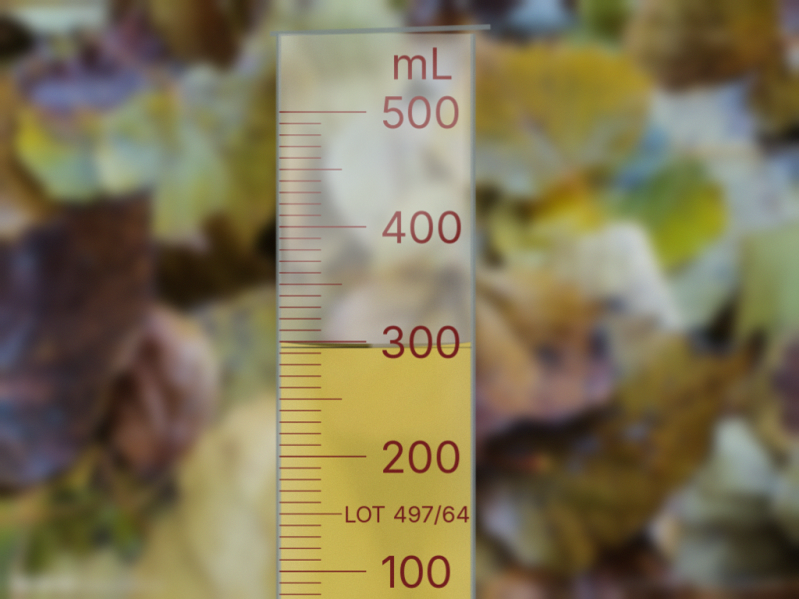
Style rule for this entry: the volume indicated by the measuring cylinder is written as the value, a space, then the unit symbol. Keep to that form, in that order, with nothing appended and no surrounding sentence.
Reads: 295 mL
